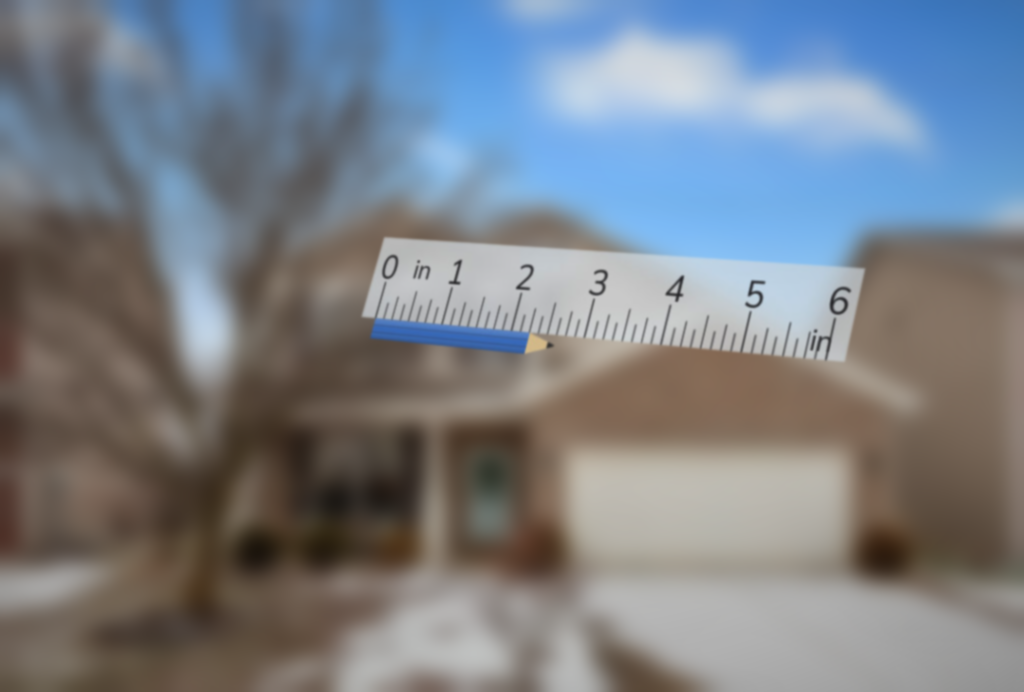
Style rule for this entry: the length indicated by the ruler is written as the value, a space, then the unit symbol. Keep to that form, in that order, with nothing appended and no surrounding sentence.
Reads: 2.625 in
